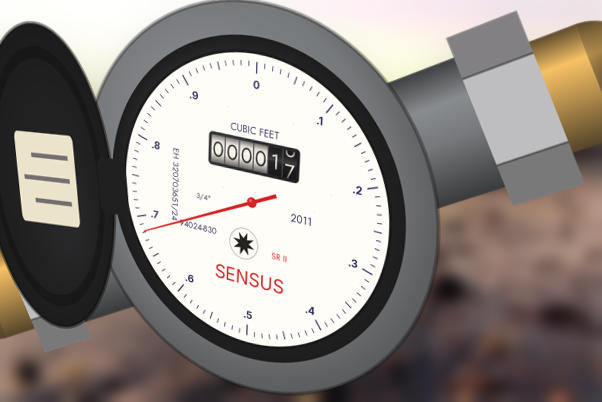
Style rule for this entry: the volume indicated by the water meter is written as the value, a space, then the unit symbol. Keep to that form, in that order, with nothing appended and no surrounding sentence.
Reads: 16.68 ft³
